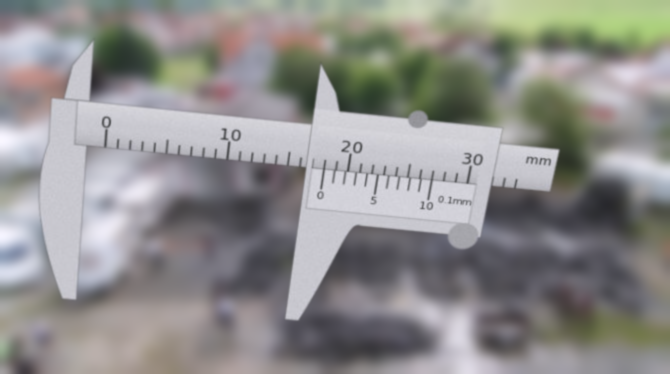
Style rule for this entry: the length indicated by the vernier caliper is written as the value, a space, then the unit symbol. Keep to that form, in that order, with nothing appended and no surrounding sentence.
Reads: 18.0 mm
